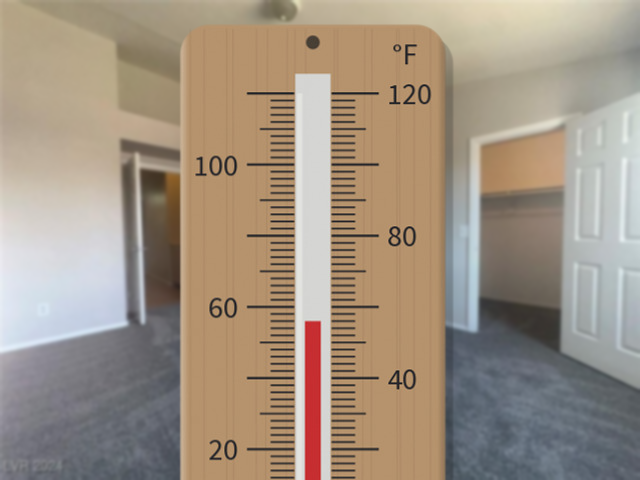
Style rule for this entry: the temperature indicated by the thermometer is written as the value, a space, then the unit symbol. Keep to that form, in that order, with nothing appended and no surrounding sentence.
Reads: 56 °F
